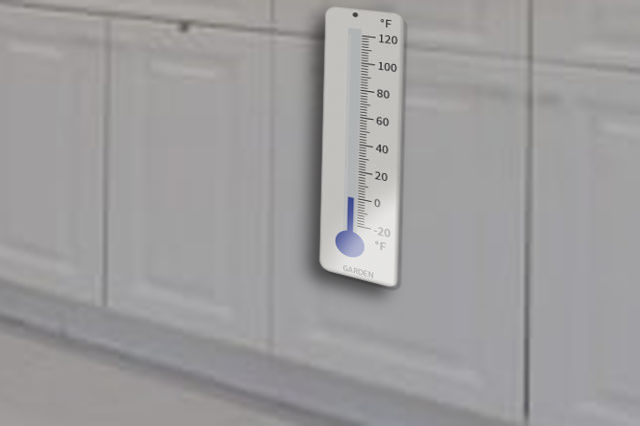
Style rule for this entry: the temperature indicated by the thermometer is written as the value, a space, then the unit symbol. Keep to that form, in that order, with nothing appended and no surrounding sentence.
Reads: 0 °F
